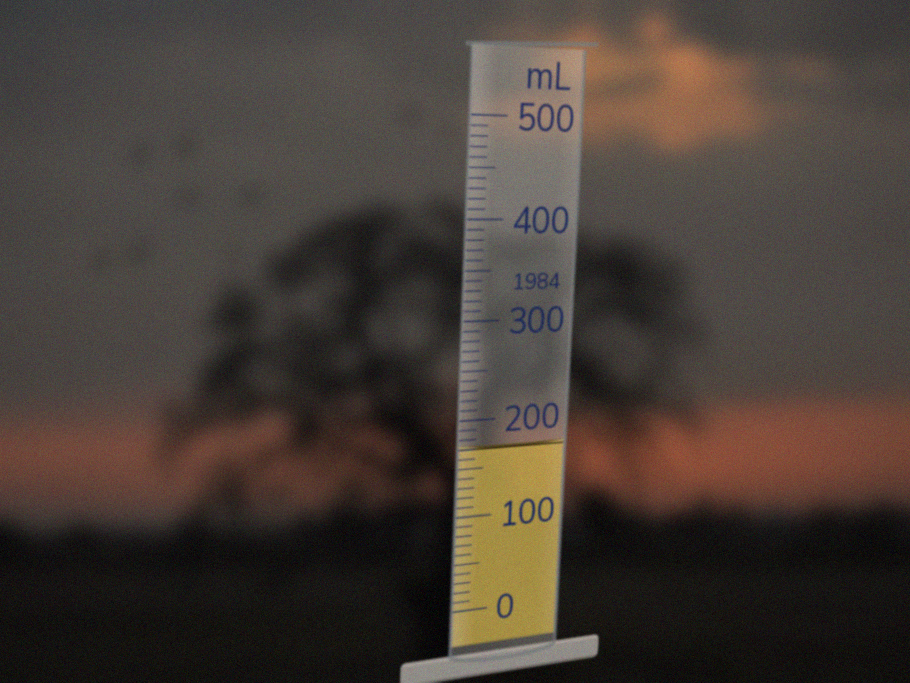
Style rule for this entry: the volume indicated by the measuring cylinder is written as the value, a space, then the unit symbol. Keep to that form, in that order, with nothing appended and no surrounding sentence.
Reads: 170 mL
